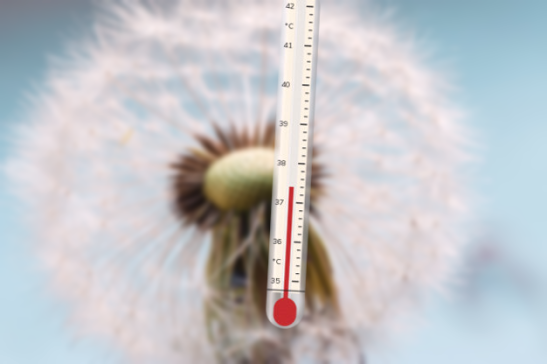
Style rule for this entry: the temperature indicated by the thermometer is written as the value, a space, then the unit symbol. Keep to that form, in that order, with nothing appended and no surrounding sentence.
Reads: 37.4 °C
